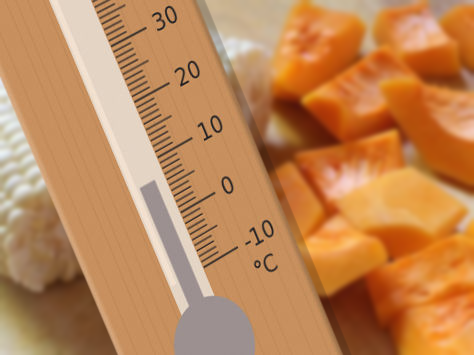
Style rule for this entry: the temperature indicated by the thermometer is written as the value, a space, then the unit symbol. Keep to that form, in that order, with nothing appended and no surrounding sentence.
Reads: 7 °C
